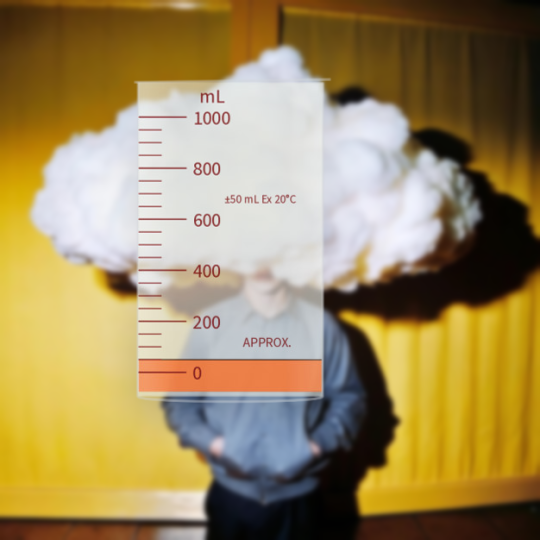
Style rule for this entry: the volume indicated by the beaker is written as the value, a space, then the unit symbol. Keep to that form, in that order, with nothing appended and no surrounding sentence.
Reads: 50 mL
